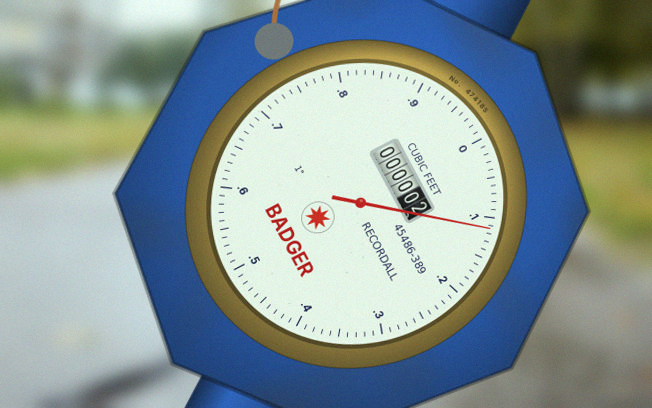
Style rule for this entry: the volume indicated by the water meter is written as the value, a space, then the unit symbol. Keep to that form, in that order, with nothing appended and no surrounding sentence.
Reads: 2.11 ft³
